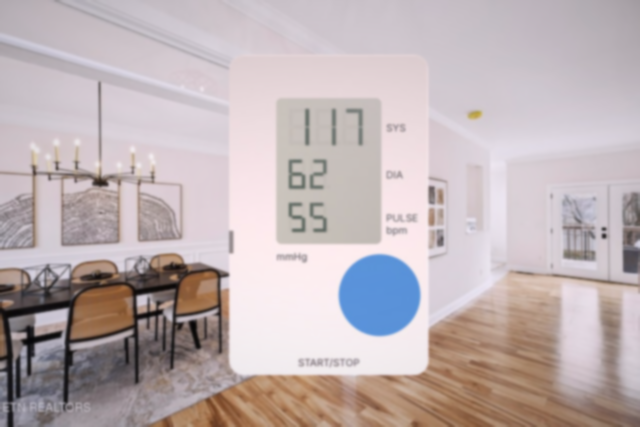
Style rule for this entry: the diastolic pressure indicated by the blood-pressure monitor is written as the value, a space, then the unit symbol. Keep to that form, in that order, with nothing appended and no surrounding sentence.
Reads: 62 mmHg
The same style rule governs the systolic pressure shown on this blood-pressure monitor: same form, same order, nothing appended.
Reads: 117 mmHg
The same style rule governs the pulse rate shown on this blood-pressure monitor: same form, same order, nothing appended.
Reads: 55 bpm
